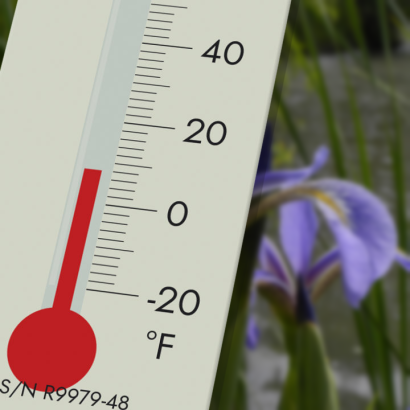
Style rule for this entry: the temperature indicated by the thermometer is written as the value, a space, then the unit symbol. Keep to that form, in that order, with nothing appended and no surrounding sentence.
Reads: 8 °F
